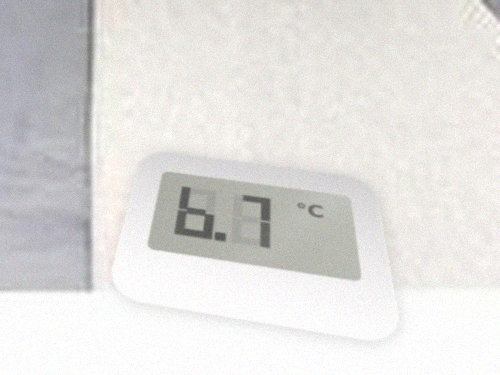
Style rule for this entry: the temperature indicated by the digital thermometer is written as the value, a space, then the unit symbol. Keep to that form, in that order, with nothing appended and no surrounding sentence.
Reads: 6.7 °C
